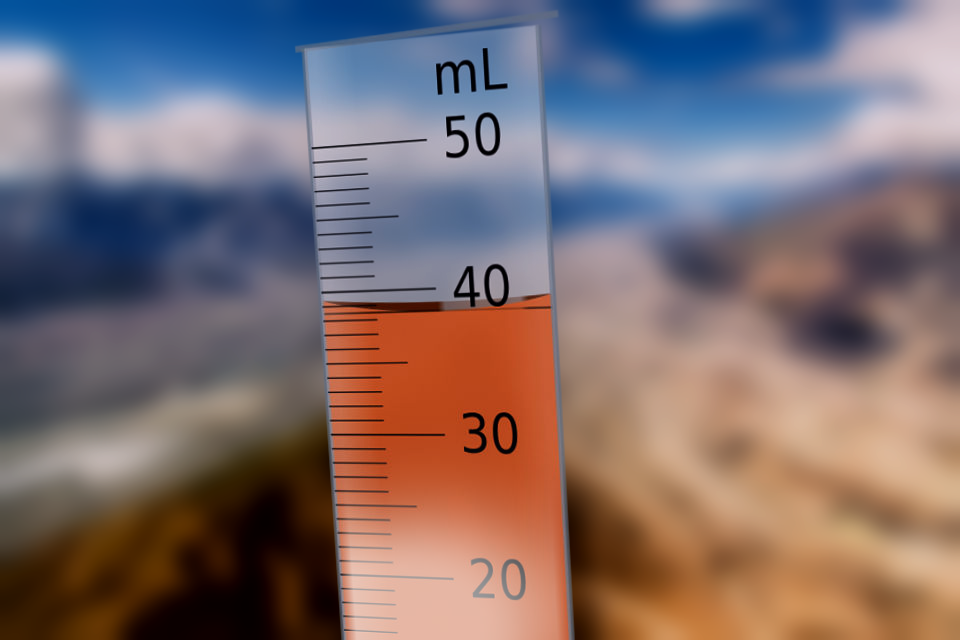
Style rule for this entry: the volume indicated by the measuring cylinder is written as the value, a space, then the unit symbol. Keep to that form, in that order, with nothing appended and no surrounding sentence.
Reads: 38.5 mL
